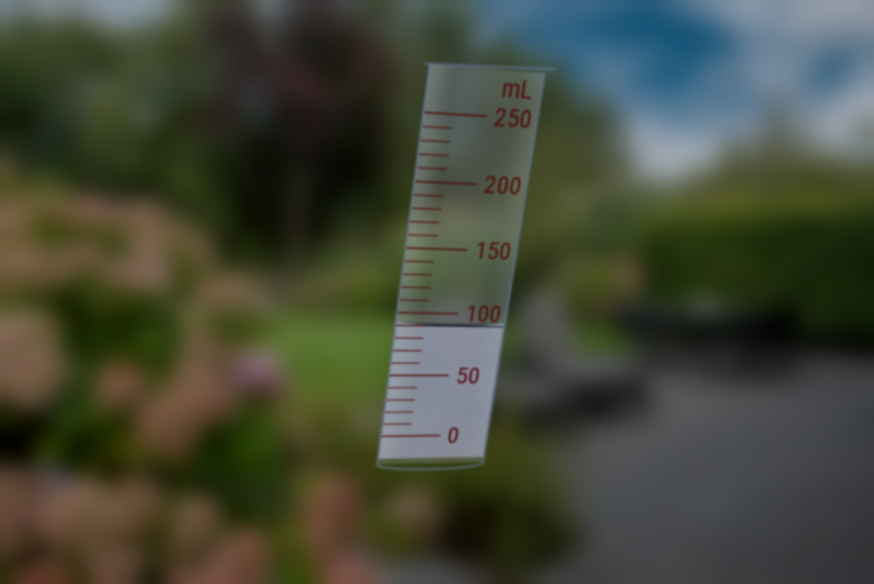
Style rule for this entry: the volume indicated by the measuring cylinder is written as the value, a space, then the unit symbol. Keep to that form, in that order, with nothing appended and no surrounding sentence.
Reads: 90 mL
